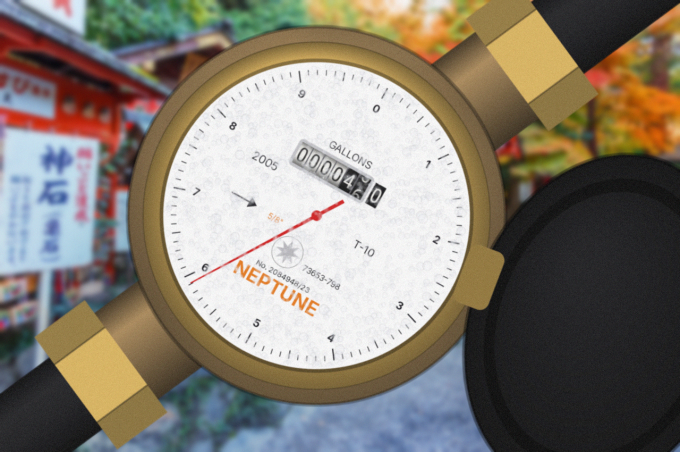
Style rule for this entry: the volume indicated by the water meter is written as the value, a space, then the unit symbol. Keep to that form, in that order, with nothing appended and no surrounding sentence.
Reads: 455.9 gal
